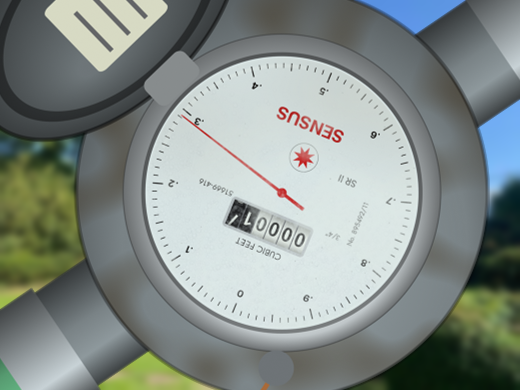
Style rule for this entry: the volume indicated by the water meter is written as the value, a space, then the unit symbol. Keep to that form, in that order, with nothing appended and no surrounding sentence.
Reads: 17.29 ft³
